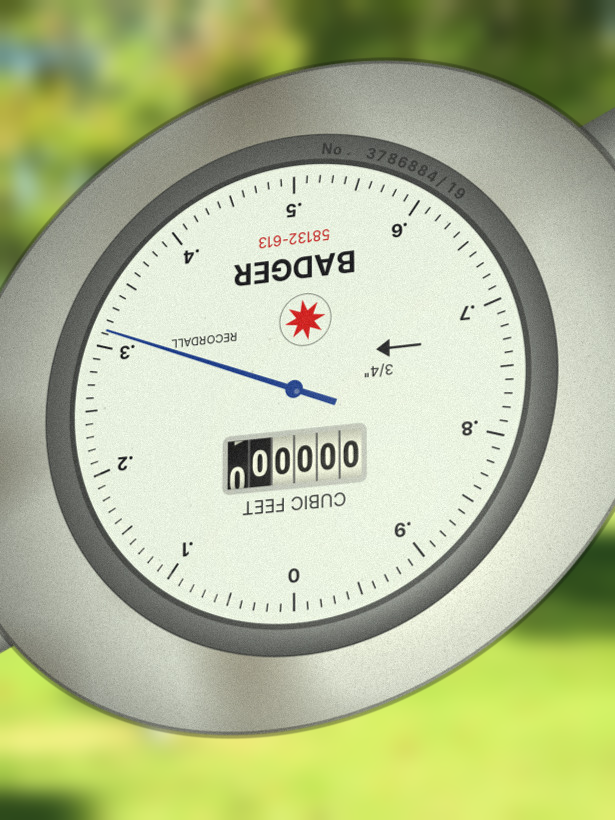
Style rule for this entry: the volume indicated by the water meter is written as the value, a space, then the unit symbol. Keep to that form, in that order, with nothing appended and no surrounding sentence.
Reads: 0.31 ft³
